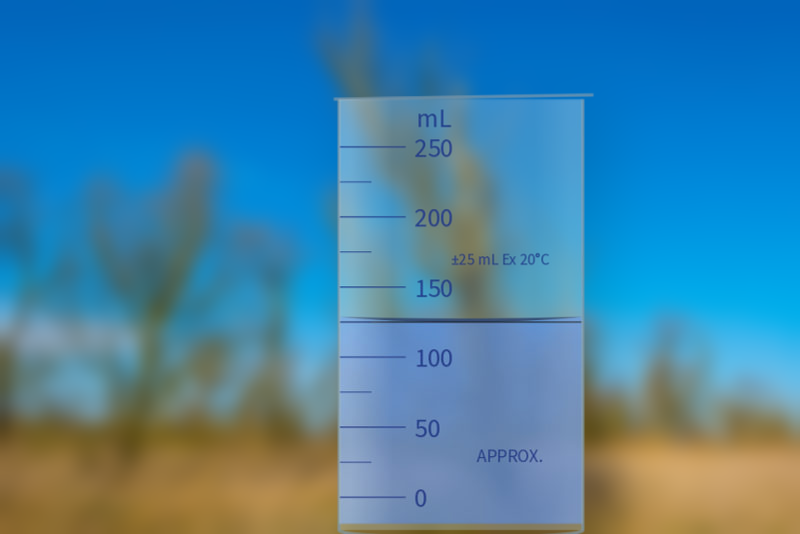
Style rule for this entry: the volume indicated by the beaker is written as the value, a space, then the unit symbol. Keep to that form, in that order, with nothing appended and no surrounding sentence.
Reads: 125 mL
